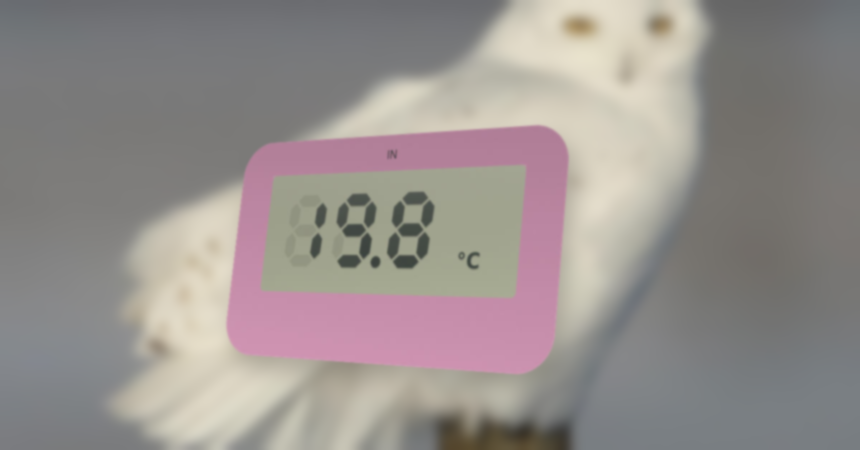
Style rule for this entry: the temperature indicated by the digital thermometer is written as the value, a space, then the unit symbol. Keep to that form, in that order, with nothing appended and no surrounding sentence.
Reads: 19.8 °C
